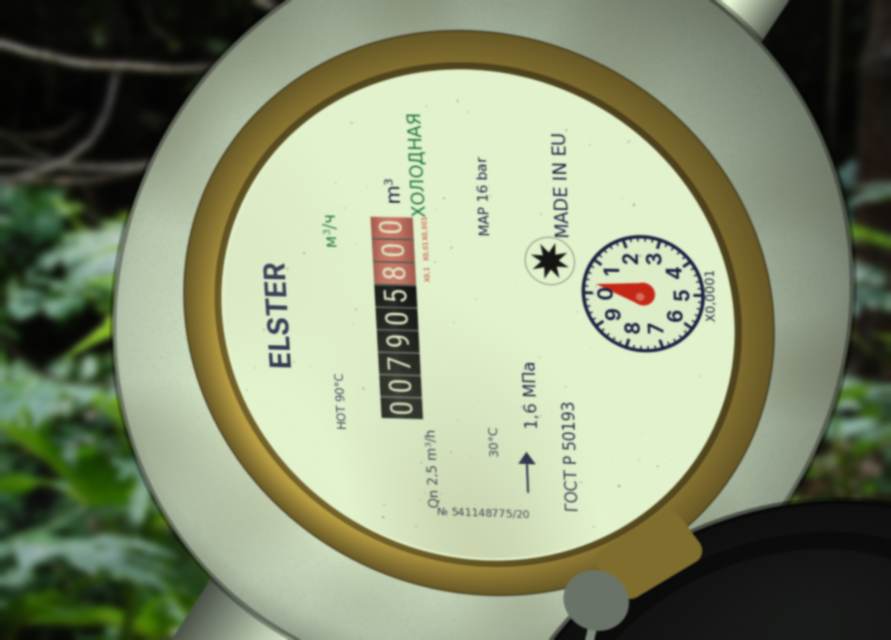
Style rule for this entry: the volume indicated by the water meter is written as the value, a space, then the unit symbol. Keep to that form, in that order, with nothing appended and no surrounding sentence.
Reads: 7905.8000 m³
